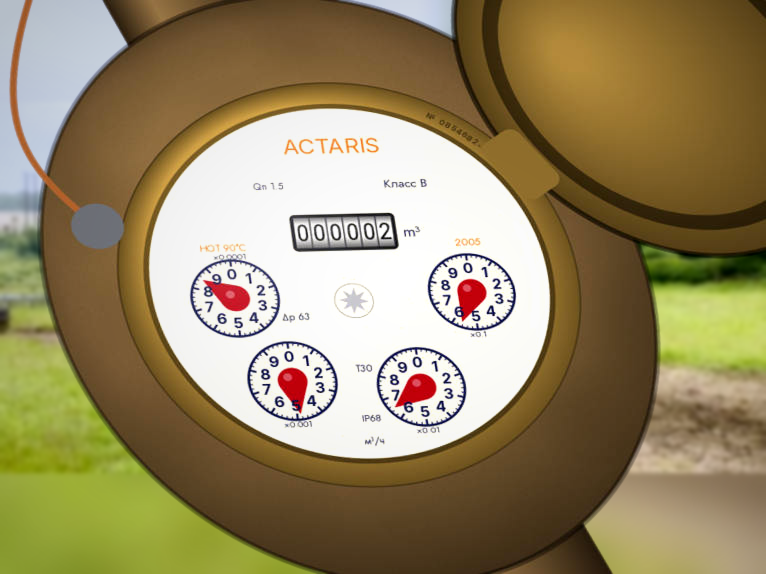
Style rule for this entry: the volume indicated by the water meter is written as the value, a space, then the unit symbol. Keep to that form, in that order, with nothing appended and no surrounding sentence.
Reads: 2.5648 m³
